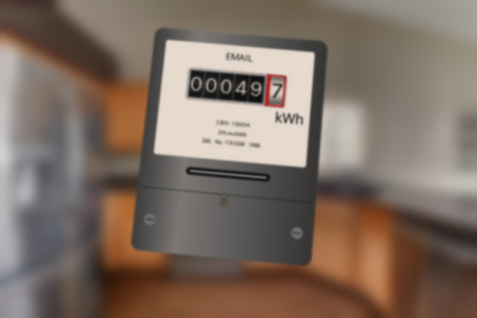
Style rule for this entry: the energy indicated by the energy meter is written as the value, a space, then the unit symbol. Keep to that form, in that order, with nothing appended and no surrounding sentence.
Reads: 49.7 kWh
